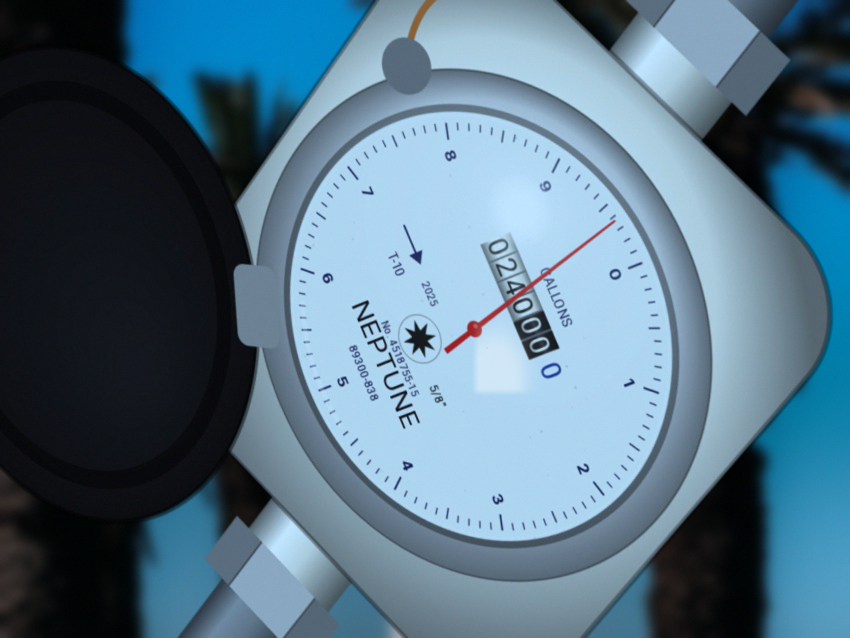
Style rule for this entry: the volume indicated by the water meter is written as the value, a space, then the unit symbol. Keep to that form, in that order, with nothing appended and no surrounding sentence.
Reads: 239999.6 gal
